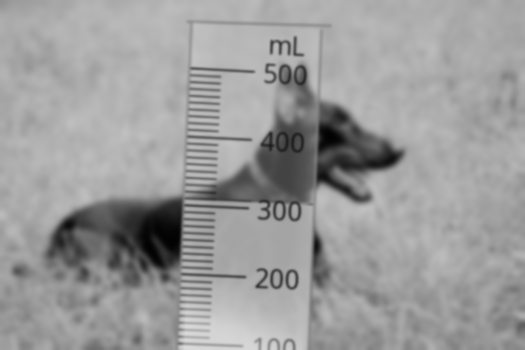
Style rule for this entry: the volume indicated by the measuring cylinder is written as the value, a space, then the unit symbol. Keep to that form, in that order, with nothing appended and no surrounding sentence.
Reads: 310 mL
